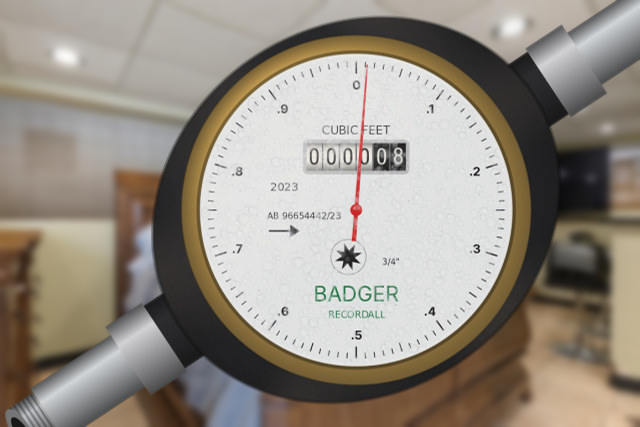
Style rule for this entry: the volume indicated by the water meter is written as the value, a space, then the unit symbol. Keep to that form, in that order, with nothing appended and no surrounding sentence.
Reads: 8.01 ft³
